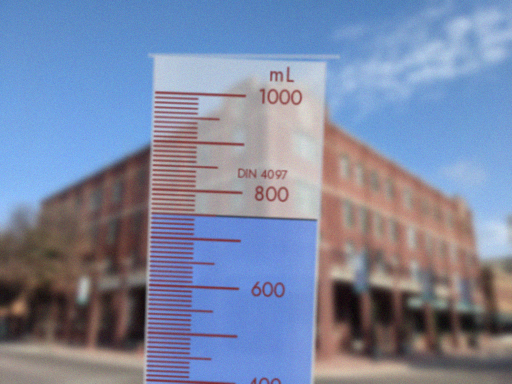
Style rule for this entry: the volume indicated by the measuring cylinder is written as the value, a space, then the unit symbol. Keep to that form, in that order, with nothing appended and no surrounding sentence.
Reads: 750 mL
